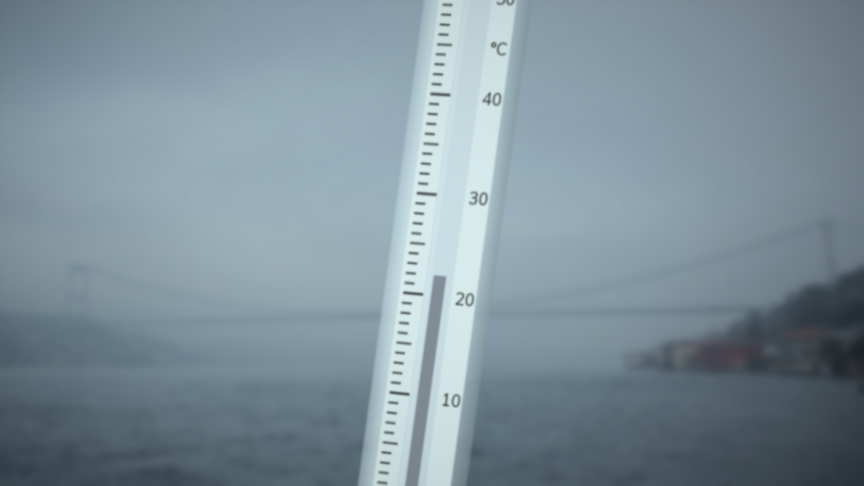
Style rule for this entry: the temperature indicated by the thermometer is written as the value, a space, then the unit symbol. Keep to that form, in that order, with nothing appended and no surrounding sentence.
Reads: 22 °C
